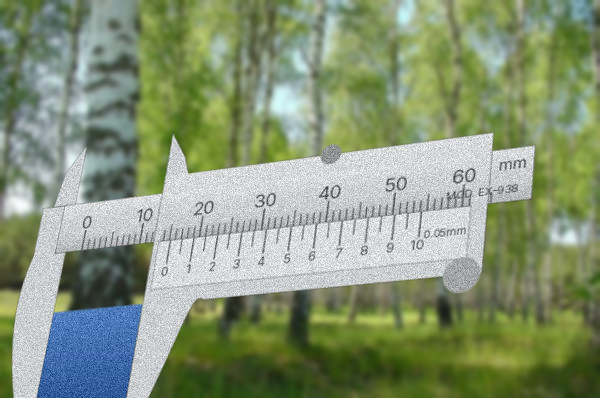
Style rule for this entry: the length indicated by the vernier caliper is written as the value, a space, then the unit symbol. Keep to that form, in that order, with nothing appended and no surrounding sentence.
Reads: 15.2 mm
